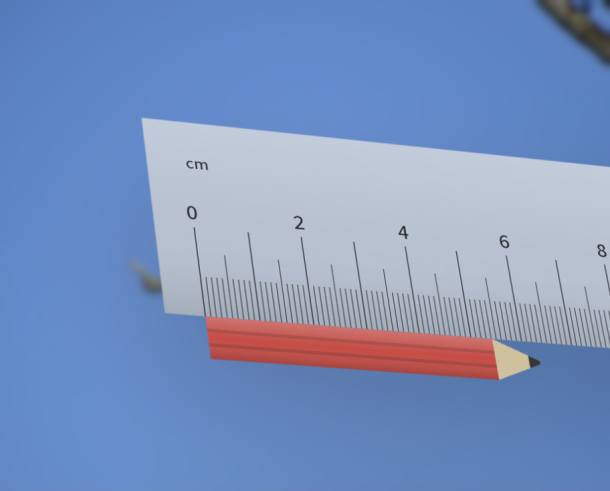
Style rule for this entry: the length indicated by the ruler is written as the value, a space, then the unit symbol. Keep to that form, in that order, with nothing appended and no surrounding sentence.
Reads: 6.3 cm
